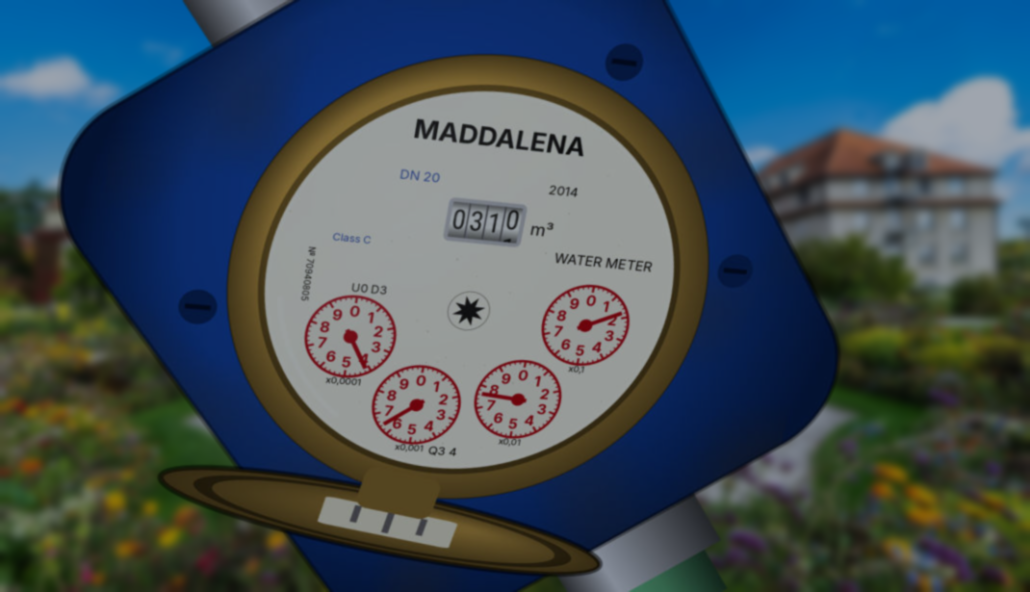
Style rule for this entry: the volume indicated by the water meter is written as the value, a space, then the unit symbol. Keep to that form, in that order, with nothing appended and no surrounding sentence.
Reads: 310.1764 m³
